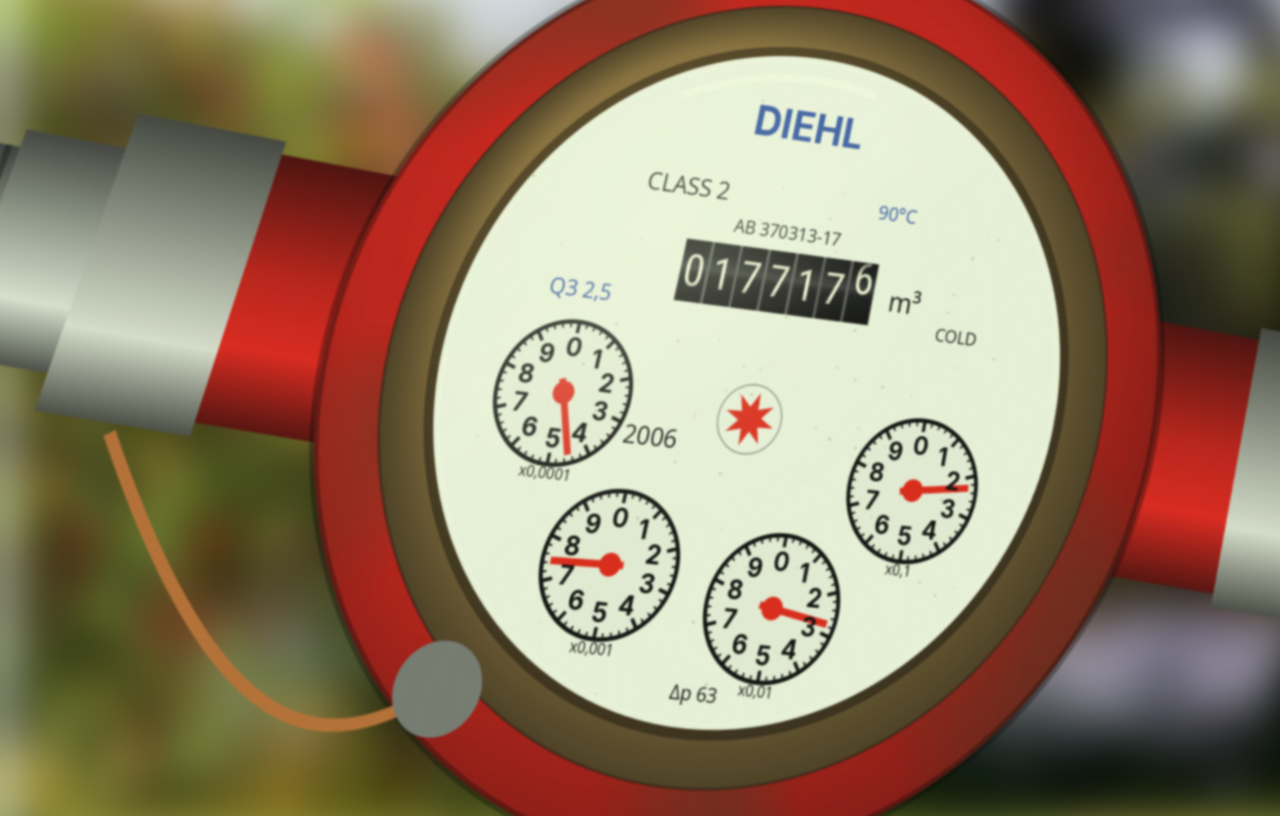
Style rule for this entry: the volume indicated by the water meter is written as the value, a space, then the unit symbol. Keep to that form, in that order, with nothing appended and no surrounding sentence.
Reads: 177176.2274 m³
